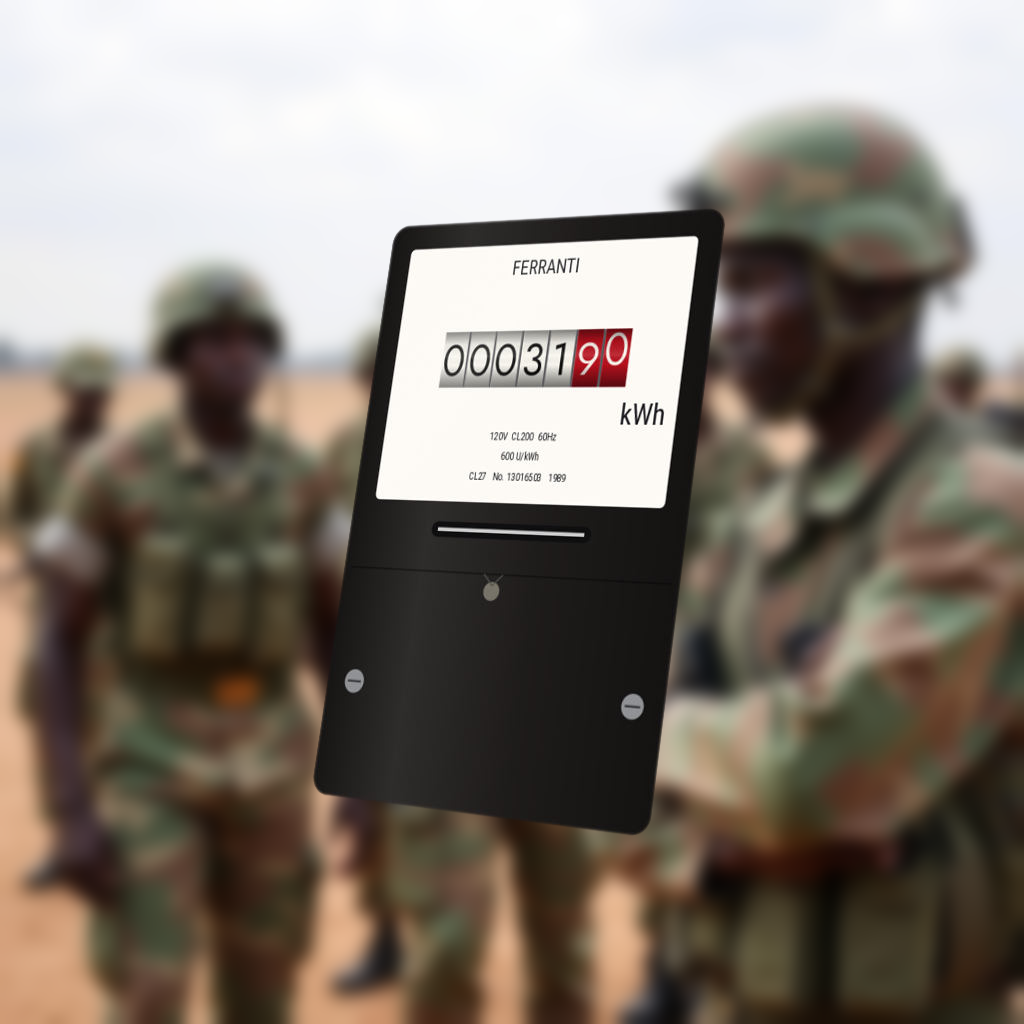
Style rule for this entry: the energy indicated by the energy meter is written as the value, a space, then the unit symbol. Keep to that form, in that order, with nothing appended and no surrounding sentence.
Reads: 31.90 kWh
